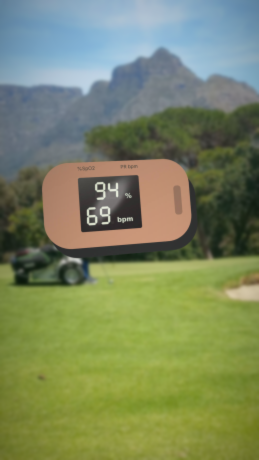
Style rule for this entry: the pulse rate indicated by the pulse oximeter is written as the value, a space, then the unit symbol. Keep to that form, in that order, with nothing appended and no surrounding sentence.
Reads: 69 bpm
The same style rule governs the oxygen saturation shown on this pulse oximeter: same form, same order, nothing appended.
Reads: 94 %
